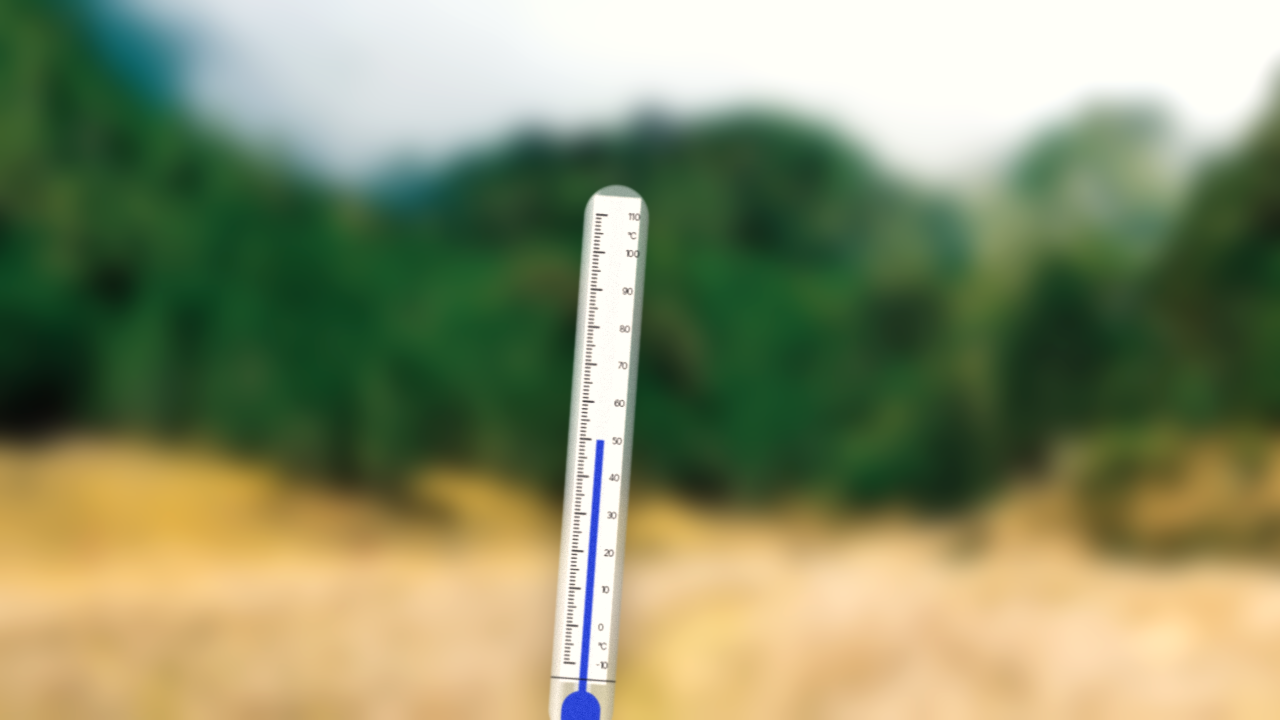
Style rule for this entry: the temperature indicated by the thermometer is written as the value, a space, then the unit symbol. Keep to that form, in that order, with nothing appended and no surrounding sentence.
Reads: 50 °C
